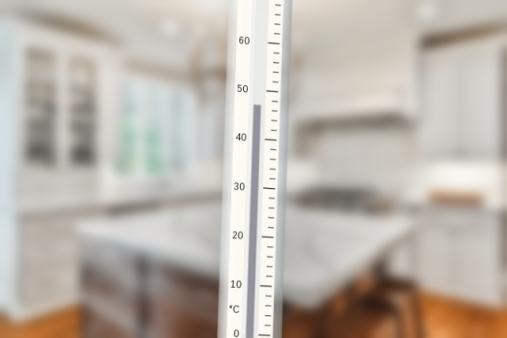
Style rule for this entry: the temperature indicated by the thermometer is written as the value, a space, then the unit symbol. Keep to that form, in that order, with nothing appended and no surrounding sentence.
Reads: 47 °C
